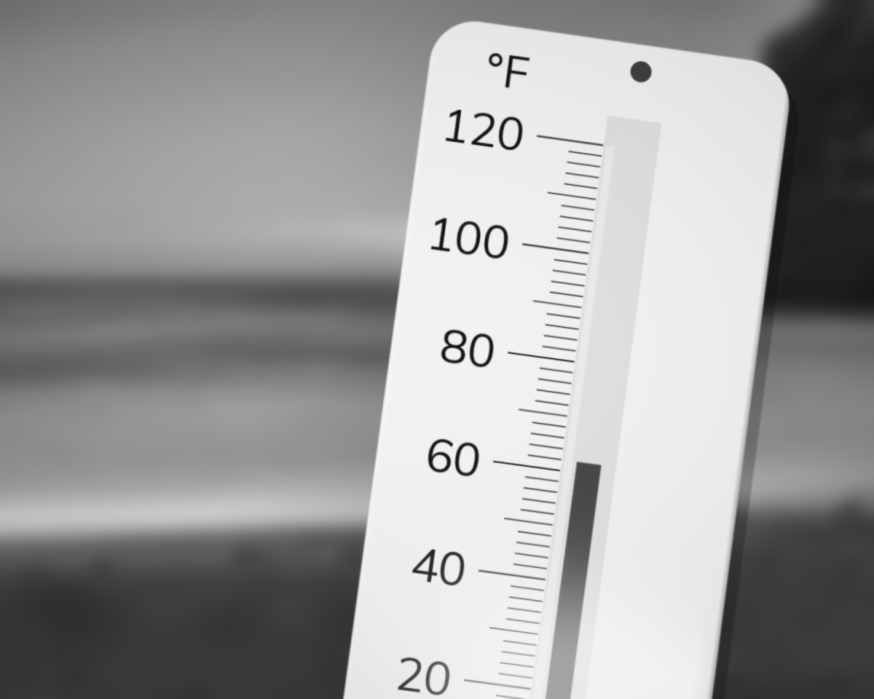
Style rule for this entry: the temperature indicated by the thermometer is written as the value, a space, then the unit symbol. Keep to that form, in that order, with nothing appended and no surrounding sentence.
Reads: 62 °F
